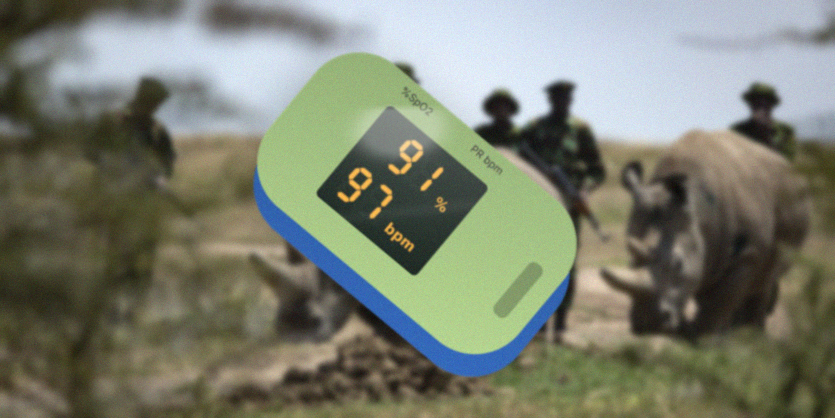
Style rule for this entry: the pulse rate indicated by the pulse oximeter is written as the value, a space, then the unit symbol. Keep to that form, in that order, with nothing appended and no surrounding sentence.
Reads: 97 bpm
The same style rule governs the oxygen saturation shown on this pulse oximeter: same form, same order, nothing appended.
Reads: 91 %
